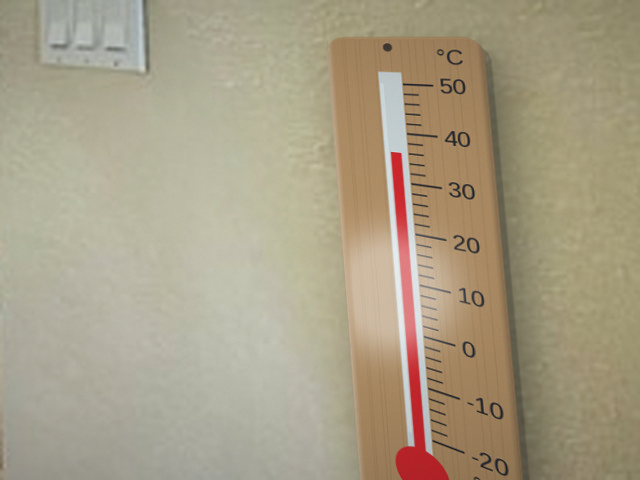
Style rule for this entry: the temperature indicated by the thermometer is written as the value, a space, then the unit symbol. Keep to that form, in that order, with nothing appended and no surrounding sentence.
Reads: 36 °C
